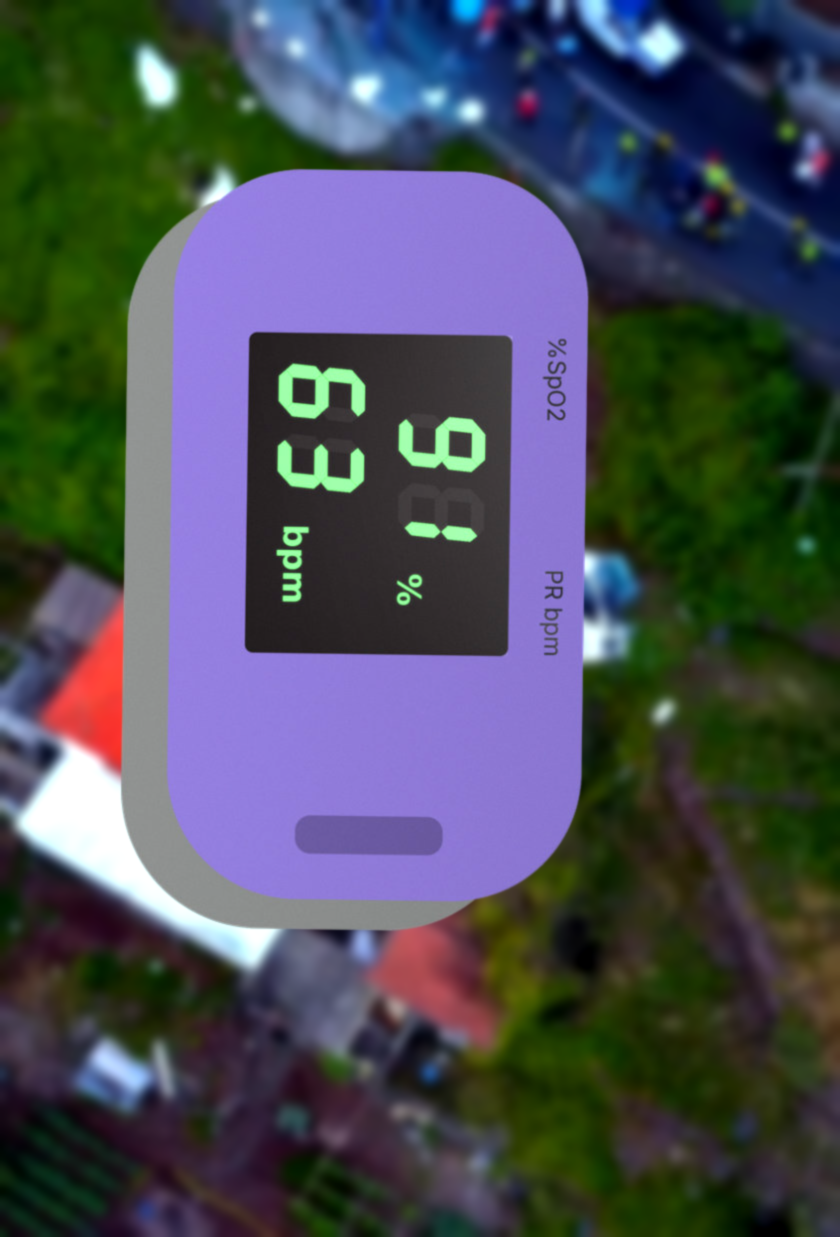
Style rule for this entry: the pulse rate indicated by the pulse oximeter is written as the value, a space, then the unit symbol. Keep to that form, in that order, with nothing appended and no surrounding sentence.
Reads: 63 bpm
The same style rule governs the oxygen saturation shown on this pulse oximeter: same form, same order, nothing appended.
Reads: 91 %
